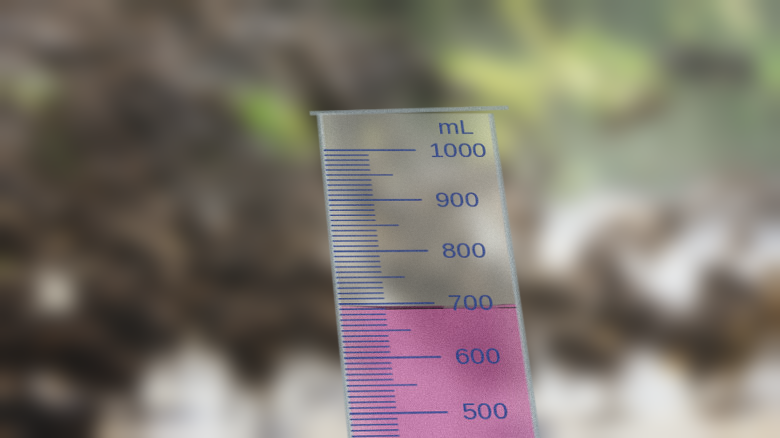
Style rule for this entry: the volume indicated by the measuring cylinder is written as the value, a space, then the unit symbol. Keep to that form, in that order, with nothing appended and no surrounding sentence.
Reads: 690 mL
